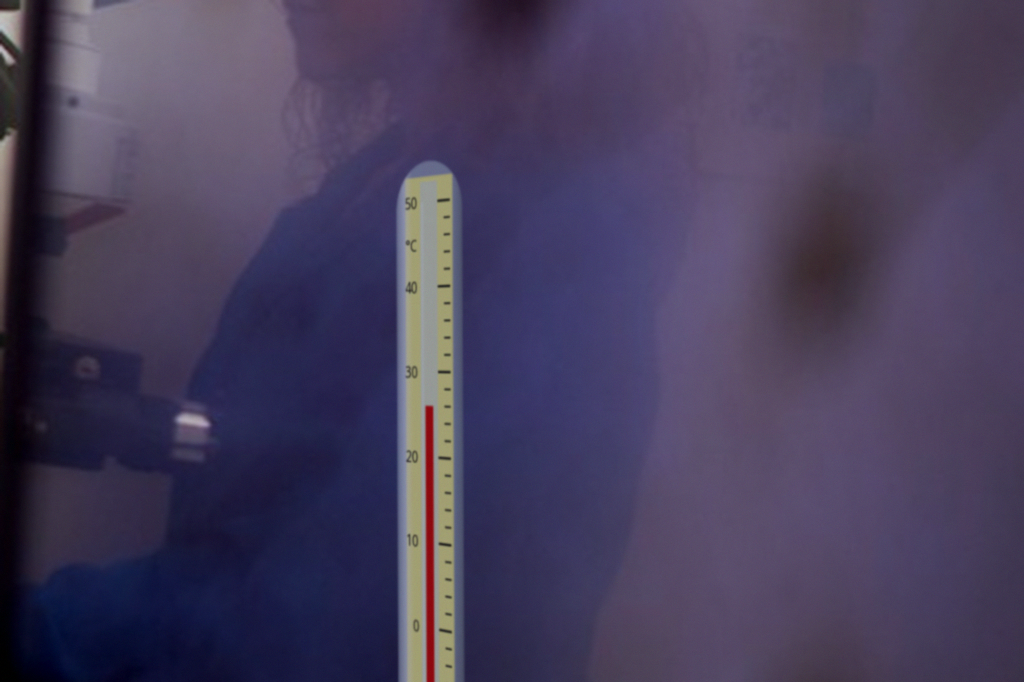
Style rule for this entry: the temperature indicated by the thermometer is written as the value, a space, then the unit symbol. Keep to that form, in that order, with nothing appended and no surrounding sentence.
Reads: 26 °C
